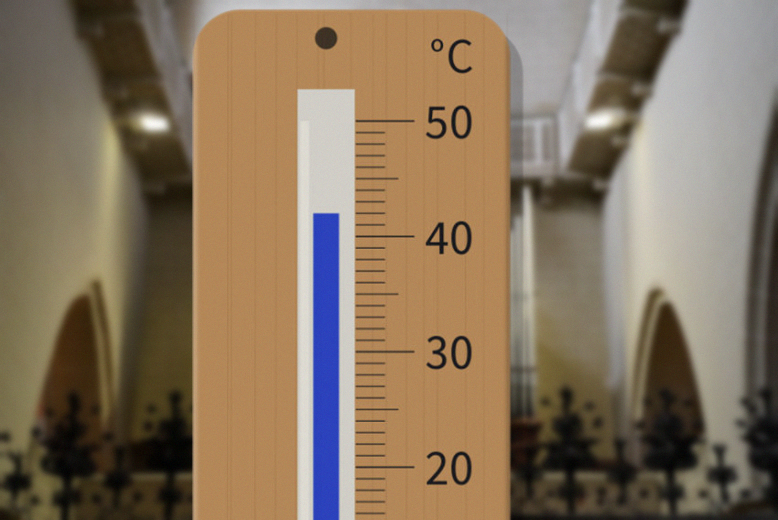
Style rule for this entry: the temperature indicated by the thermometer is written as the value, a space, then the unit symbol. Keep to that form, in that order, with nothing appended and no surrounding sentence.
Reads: 42 °C
